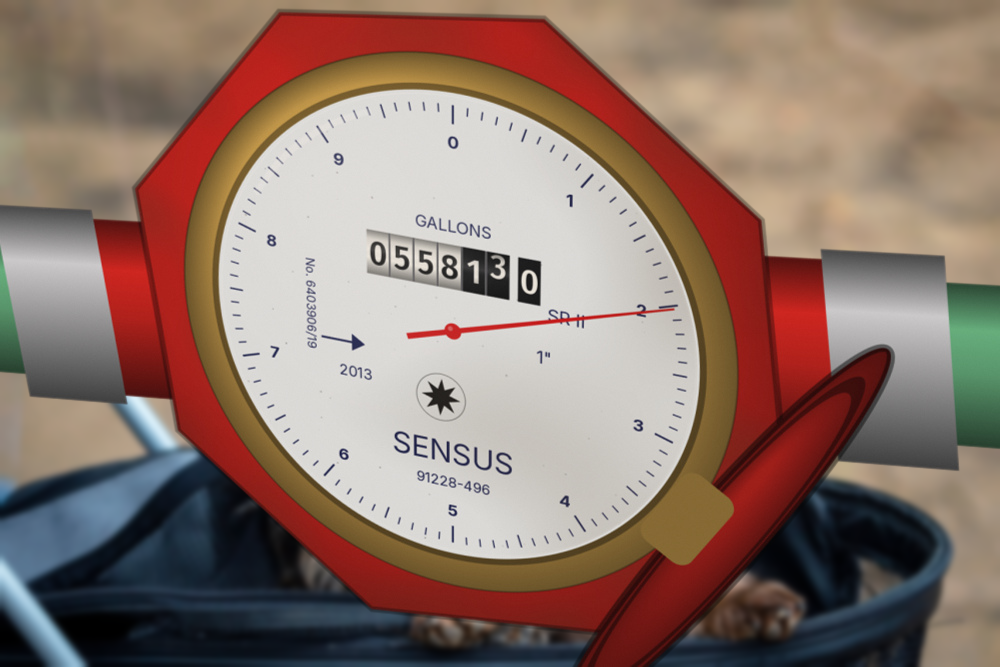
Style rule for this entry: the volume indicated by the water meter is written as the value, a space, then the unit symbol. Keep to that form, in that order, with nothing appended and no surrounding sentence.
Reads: 558132.0 gal
